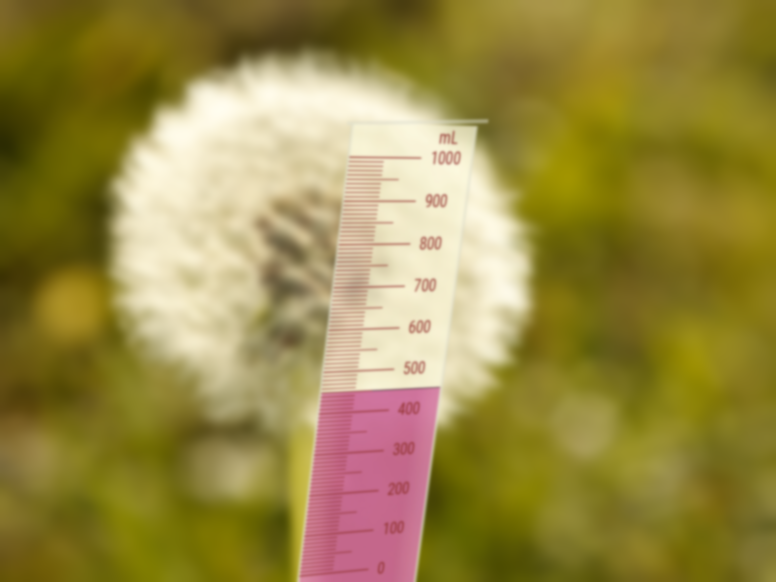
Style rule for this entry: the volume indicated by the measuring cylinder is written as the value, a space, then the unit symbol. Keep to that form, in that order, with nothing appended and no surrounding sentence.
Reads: 450 mL
